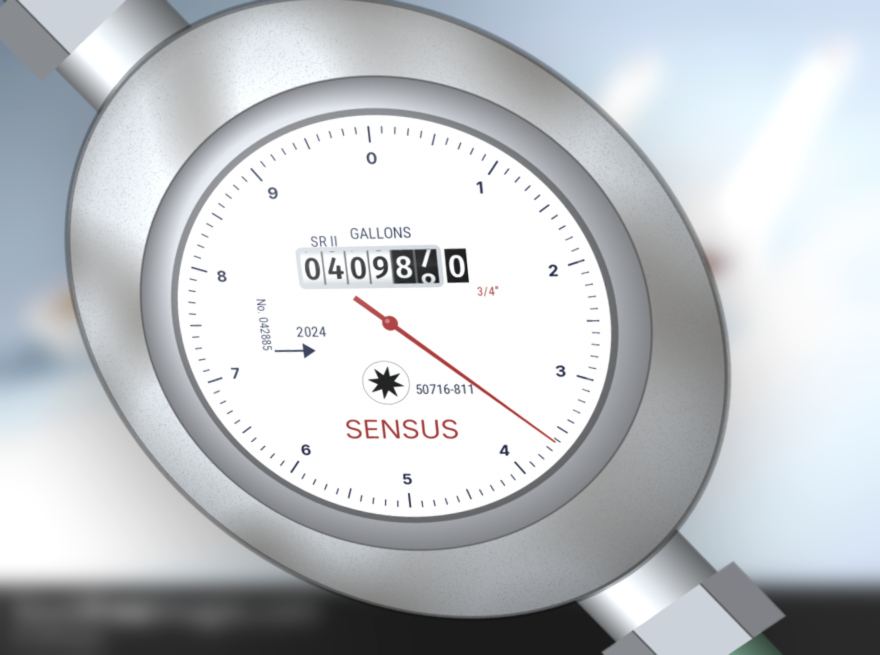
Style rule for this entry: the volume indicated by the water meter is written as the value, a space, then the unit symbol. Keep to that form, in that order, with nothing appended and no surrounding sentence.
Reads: 409873.6 gal
